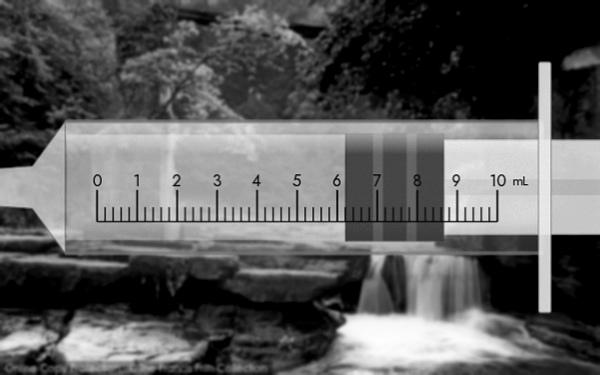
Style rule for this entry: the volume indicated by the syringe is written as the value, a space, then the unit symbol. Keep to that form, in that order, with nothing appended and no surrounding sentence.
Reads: 6.2 mL
